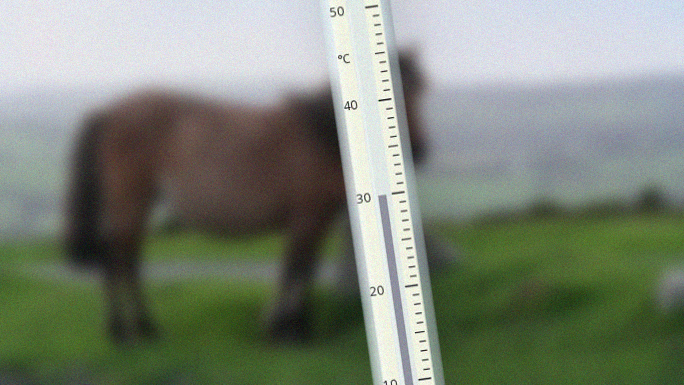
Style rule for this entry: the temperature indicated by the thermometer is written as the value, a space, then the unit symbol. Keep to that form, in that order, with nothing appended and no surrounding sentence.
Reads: 30 °C
